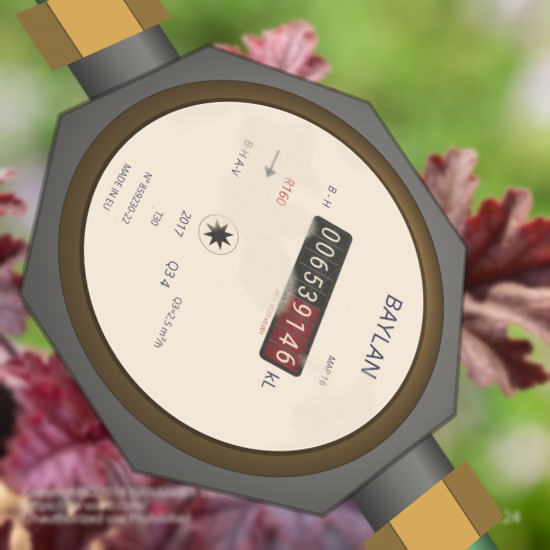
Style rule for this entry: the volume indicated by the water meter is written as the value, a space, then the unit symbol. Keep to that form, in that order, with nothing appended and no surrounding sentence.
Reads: 653.9146 kL
